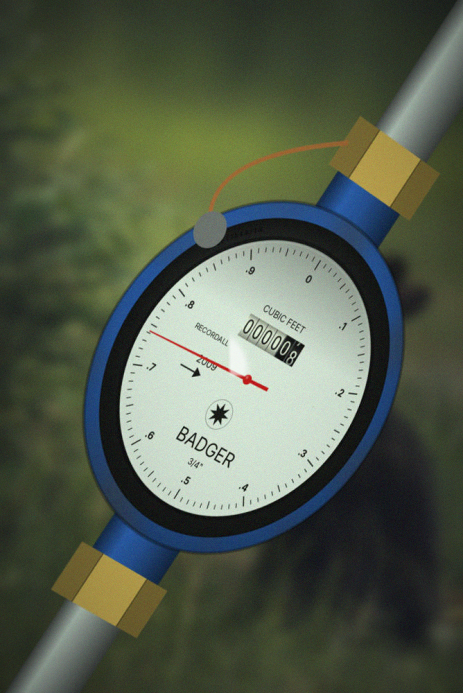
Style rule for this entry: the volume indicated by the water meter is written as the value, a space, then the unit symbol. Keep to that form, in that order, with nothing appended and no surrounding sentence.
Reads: 7.74 ft³
